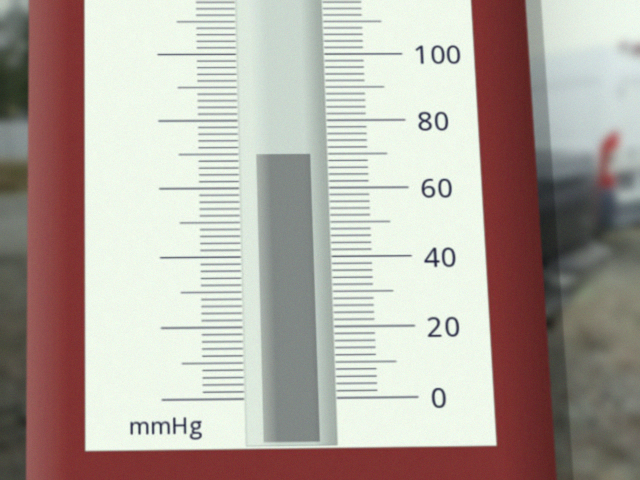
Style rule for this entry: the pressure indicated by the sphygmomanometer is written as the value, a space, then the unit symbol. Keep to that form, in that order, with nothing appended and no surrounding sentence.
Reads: 70 mmHg
